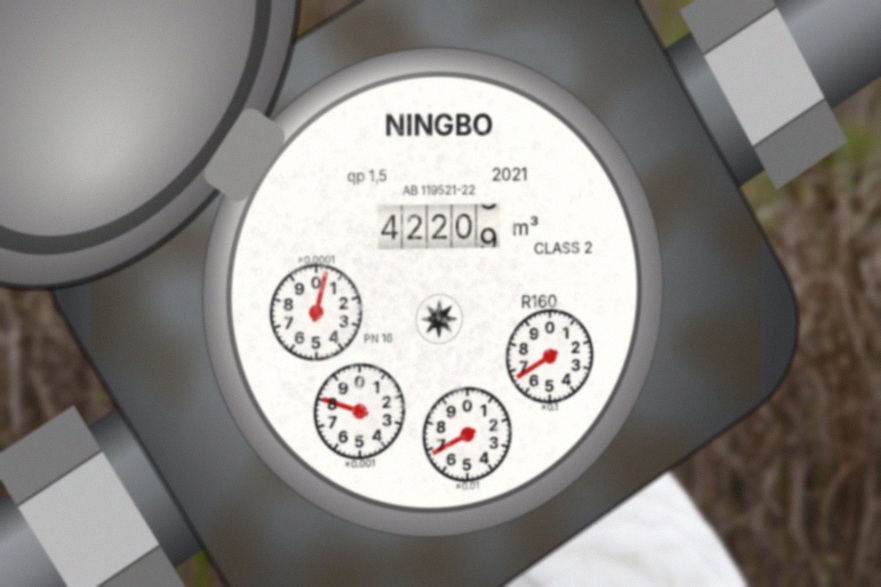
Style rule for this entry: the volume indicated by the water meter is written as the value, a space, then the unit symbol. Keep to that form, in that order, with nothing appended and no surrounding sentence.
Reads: 42208.6680 m³
